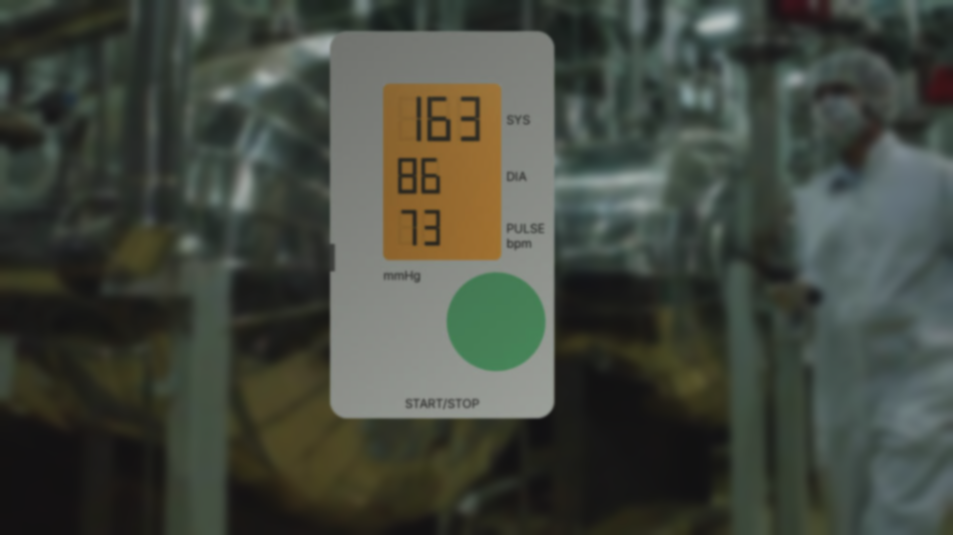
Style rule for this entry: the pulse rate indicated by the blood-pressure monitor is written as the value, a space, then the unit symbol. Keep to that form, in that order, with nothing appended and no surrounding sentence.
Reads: 73 bpm
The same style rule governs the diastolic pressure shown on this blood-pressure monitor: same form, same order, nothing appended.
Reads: 86 mmHg
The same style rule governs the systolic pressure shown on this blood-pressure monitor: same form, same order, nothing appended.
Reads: 163 mmHg
